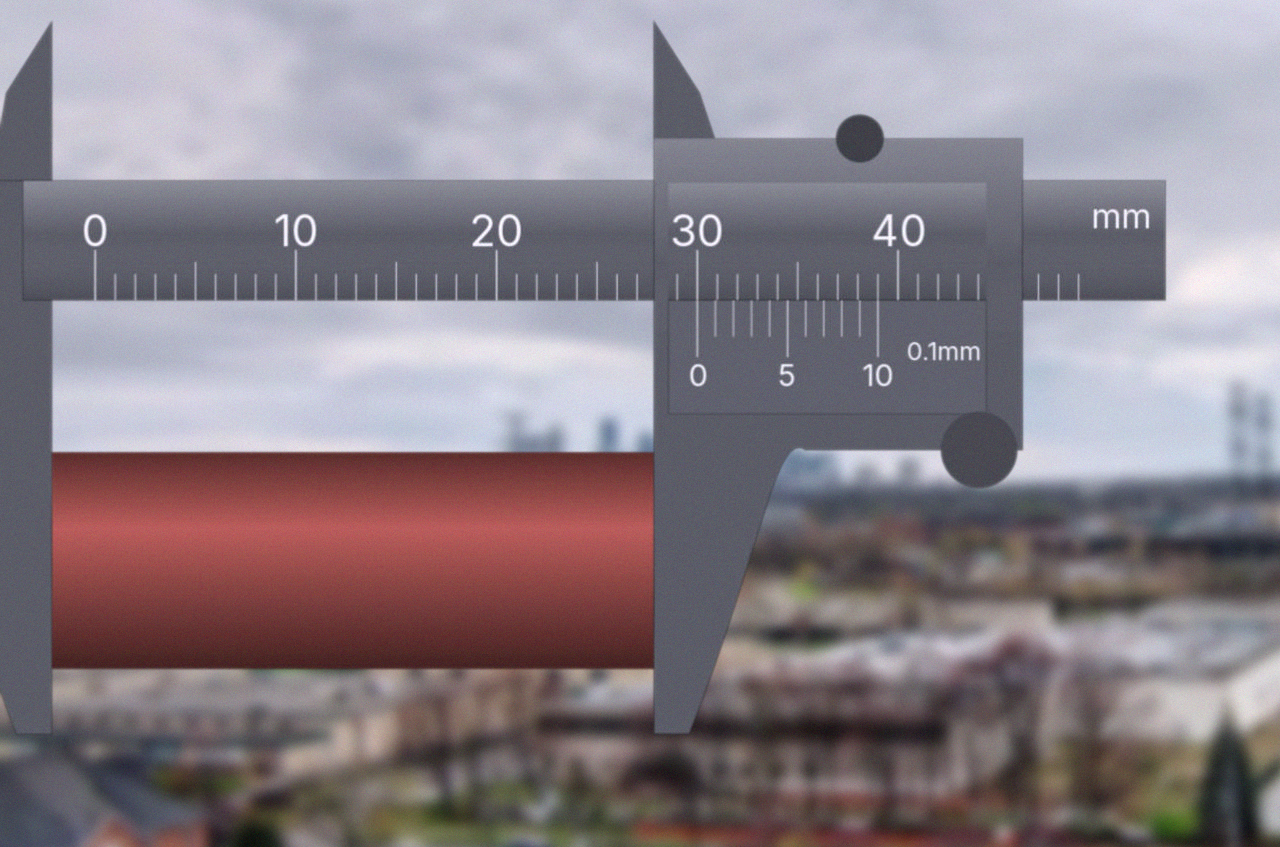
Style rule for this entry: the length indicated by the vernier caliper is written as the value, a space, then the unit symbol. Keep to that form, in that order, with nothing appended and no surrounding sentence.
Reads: 30.0 mm
